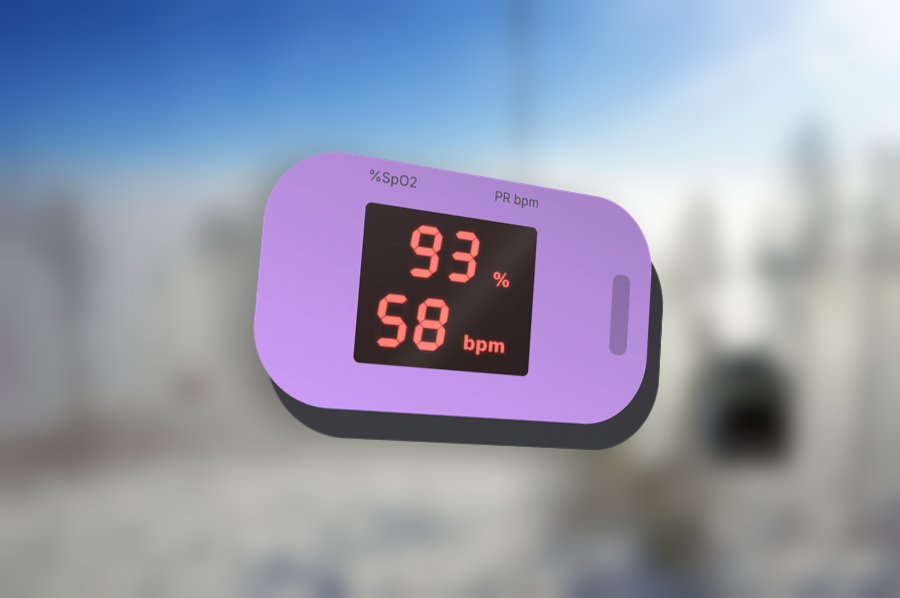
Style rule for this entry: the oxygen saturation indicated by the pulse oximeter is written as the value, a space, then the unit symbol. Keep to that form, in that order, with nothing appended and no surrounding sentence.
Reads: 93 %
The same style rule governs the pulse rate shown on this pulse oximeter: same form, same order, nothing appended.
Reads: 58 bpm
